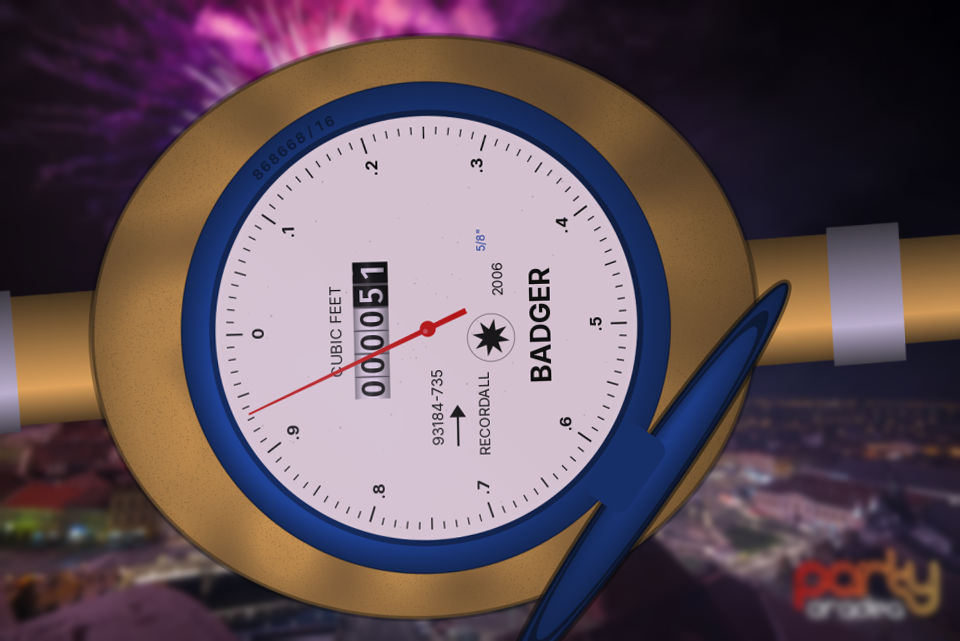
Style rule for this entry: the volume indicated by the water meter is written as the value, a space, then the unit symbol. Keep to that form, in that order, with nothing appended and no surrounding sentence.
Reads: 50.93 ft³
